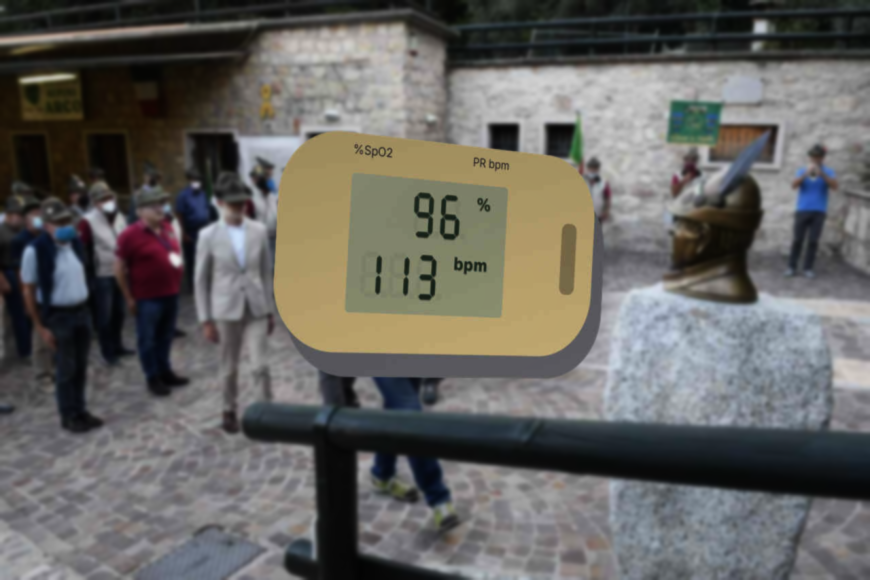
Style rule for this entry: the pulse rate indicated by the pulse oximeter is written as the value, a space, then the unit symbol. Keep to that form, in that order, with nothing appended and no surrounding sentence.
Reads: 113 bpm
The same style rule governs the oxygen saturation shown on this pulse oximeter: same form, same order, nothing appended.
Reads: 96 %
